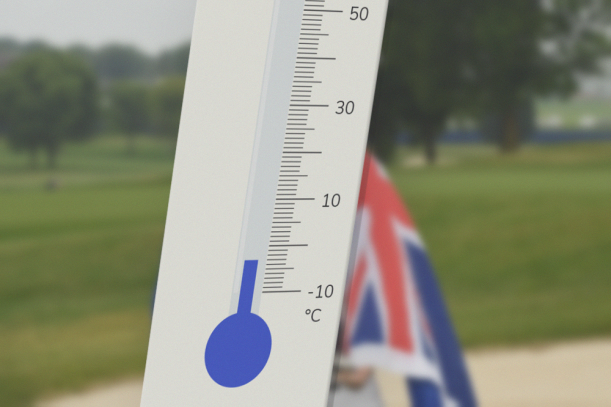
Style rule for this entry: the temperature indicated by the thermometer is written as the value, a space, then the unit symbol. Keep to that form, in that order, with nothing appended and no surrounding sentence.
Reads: -3 °C
